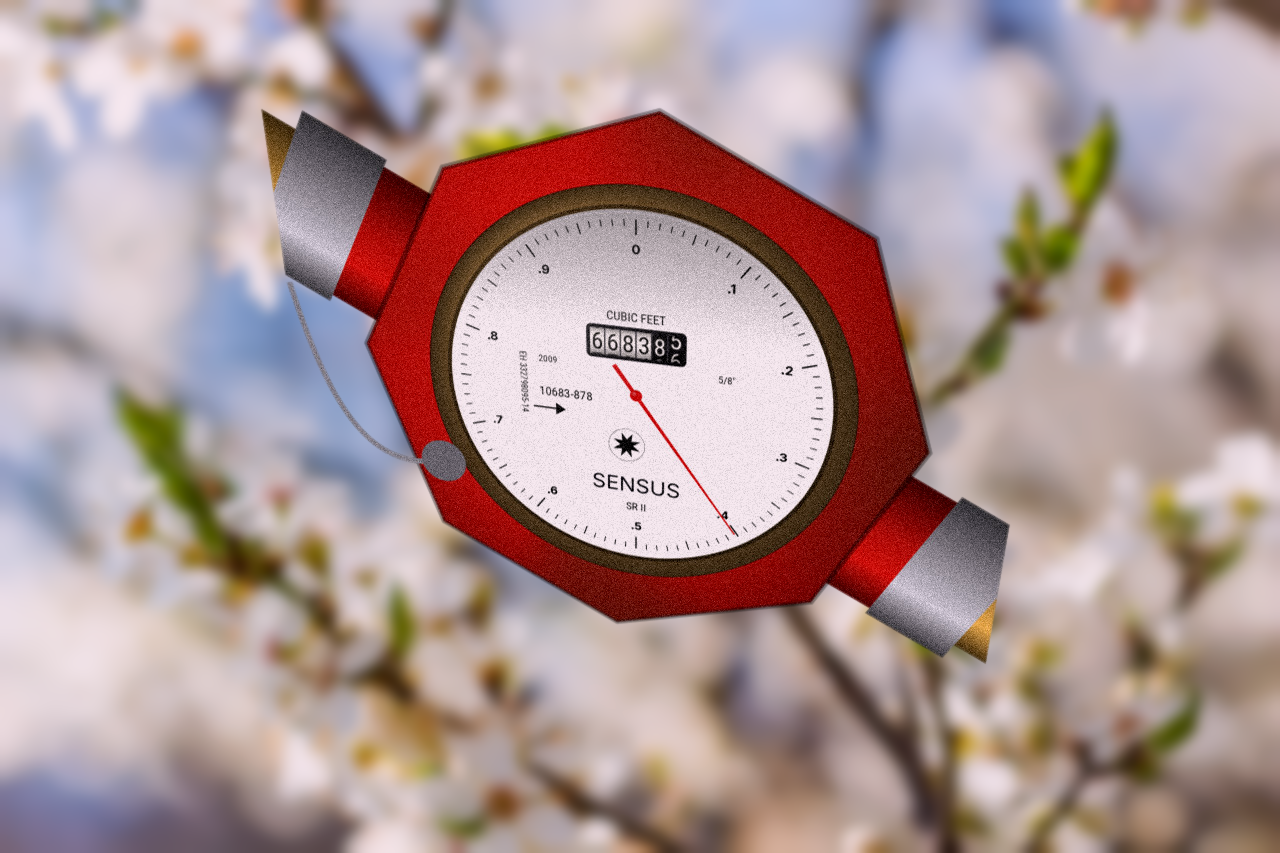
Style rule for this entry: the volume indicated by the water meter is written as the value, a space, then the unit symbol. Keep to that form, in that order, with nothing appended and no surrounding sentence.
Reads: 668385.40 ft³
